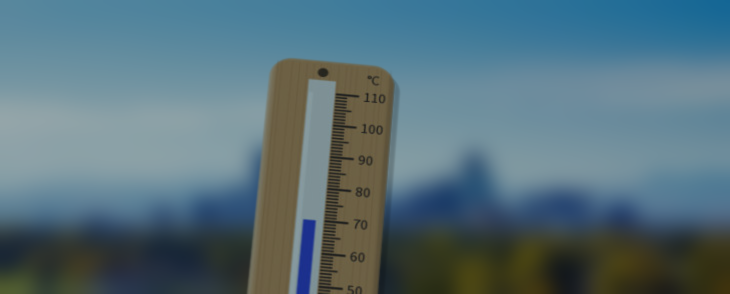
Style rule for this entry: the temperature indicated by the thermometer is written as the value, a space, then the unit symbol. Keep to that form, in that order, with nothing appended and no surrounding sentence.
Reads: 70 °C
